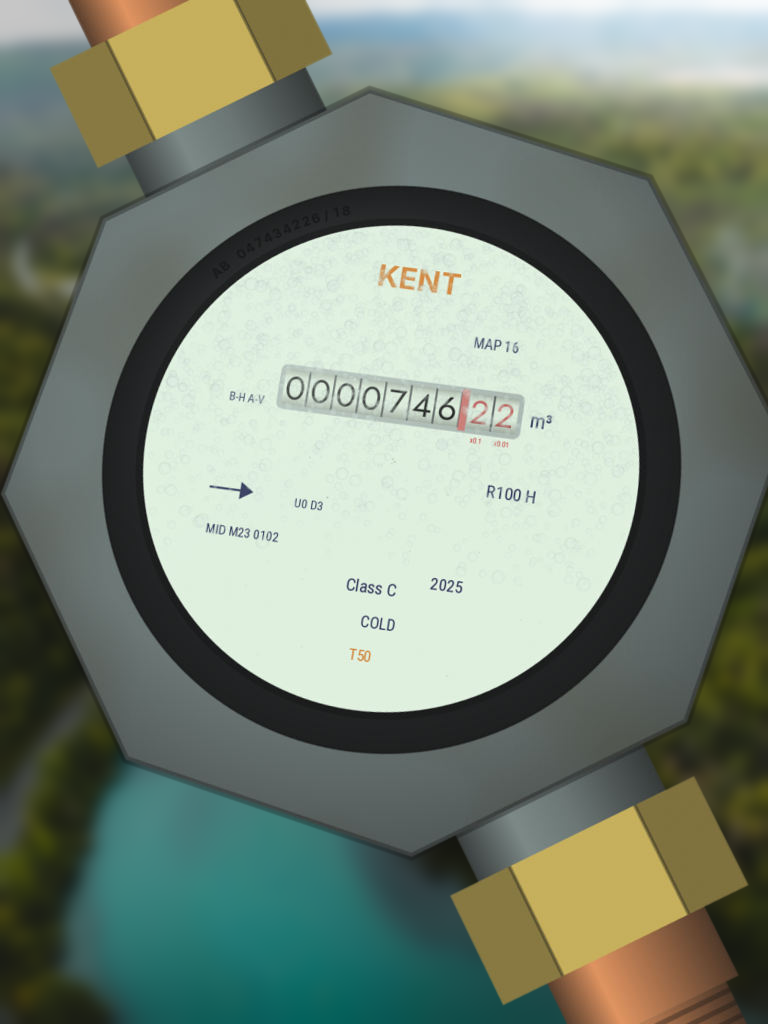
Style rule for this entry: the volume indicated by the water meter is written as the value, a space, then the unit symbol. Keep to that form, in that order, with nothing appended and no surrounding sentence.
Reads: 746.22 m³
